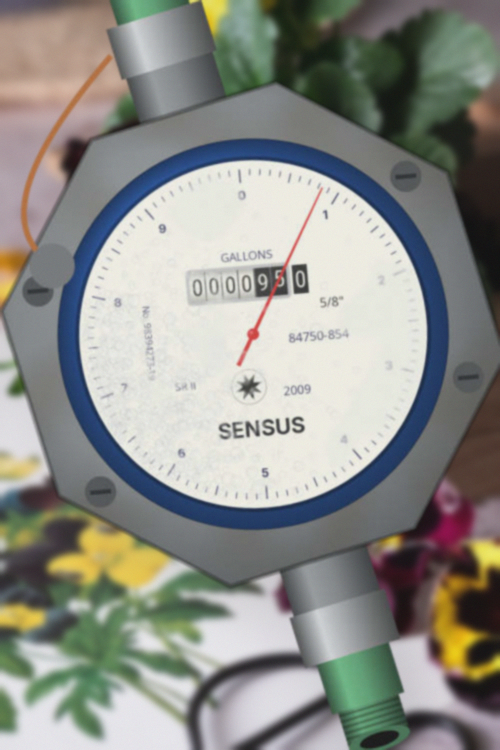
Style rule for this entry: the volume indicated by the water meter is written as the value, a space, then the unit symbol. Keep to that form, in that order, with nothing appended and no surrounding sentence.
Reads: 950.8 gal
